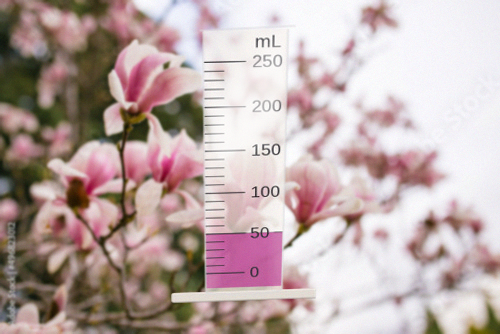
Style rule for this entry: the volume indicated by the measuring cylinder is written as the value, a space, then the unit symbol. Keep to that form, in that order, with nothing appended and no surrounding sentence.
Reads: 50 mL
